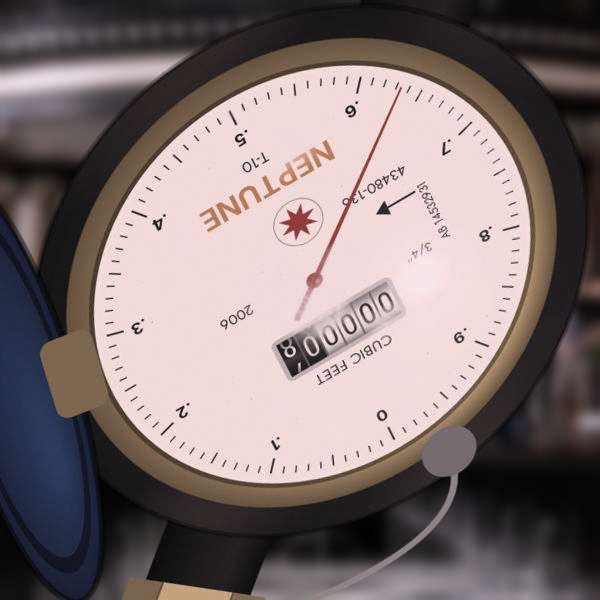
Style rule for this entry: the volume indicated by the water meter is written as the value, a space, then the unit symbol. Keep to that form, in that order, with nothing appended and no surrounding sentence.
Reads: 7.63 ft³
